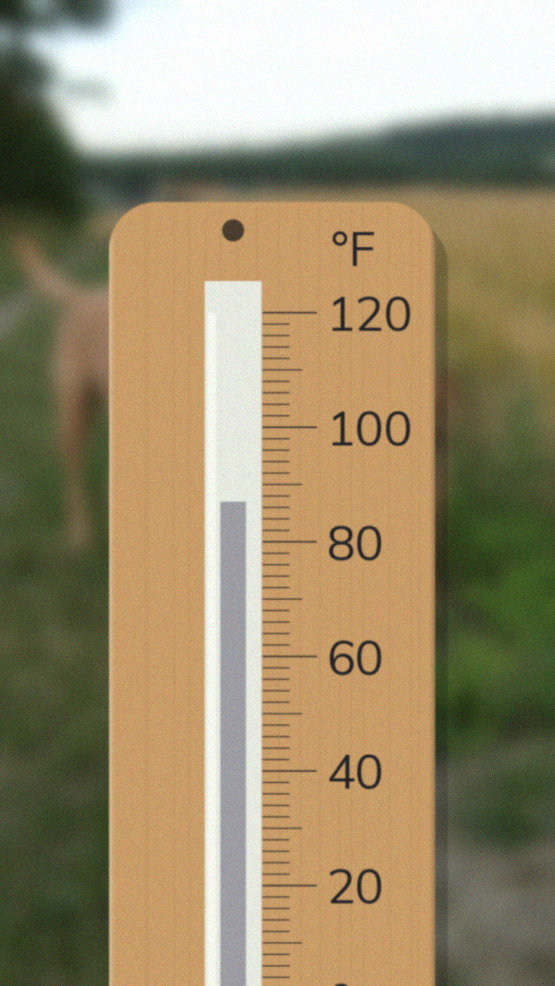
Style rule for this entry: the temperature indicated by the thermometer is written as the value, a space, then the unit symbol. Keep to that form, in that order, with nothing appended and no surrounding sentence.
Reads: 87 °F
